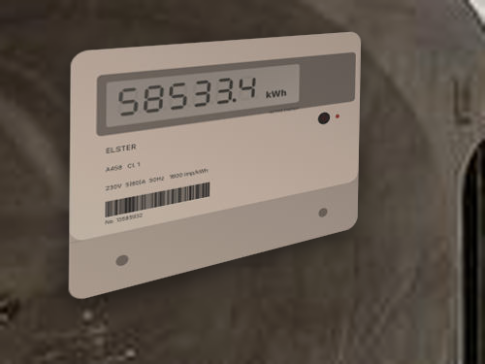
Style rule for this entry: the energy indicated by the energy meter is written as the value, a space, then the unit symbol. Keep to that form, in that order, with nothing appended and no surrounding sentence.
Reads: 58533.4 kWh
